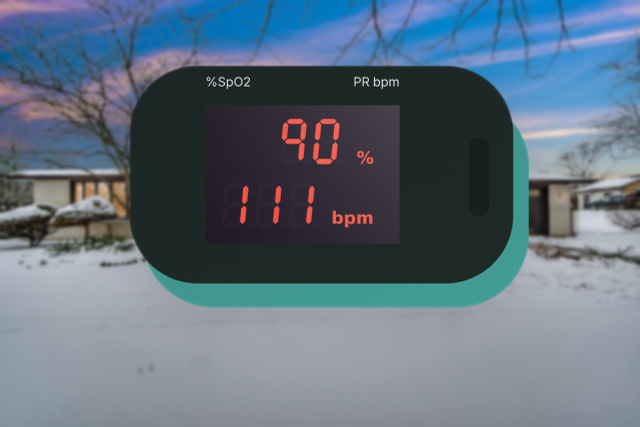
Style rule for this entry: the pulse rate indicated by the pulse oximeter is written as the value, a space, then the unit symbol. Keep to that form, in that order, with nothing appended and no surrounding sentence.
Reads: 111 bpm
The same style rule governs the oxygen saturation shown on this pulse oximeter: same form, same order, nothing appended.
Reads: 90 %
